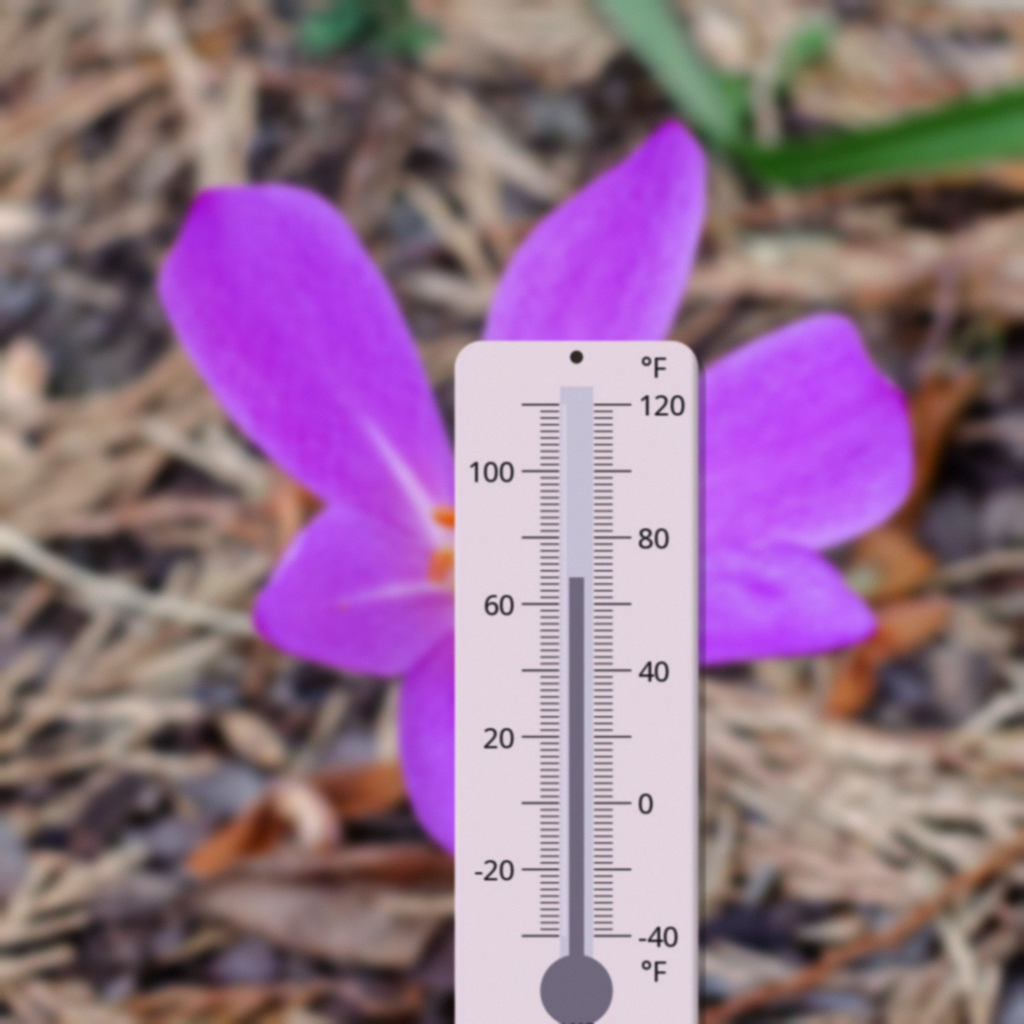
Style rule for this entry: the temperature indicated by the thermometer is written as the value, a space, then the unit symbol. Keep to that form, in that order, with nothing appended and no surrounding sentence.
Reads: 68 °F
